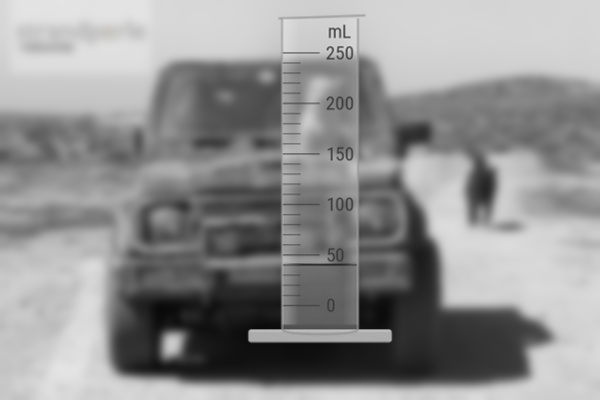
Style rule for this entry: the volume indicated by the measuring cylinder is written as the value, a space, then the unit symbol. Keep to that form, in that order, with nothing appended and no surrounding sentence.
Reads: 40 mL
